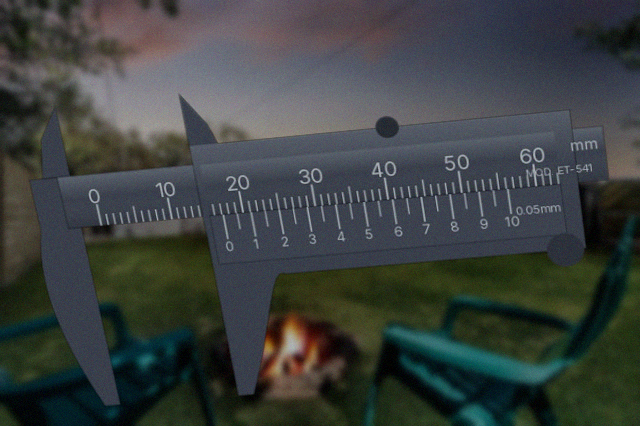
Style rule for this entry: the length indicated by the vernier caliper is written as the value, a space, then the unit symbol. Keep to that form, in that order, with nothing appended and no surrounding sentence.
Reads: 17.2 mm
